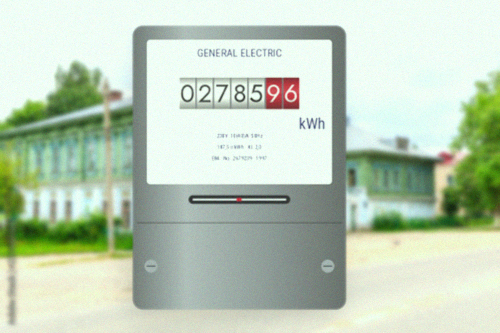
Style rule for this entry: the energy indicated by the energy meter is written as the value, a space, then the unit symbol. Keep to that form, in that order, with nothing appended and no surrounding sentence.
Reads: 2785.96 kWh
